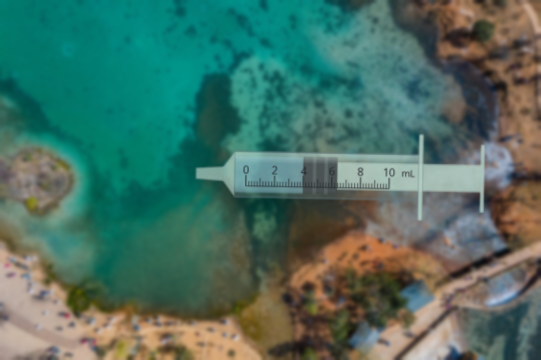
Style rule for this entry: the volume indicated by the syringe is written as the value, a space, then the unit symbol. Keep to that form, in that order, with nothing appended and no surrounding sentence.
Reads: 4 mL
